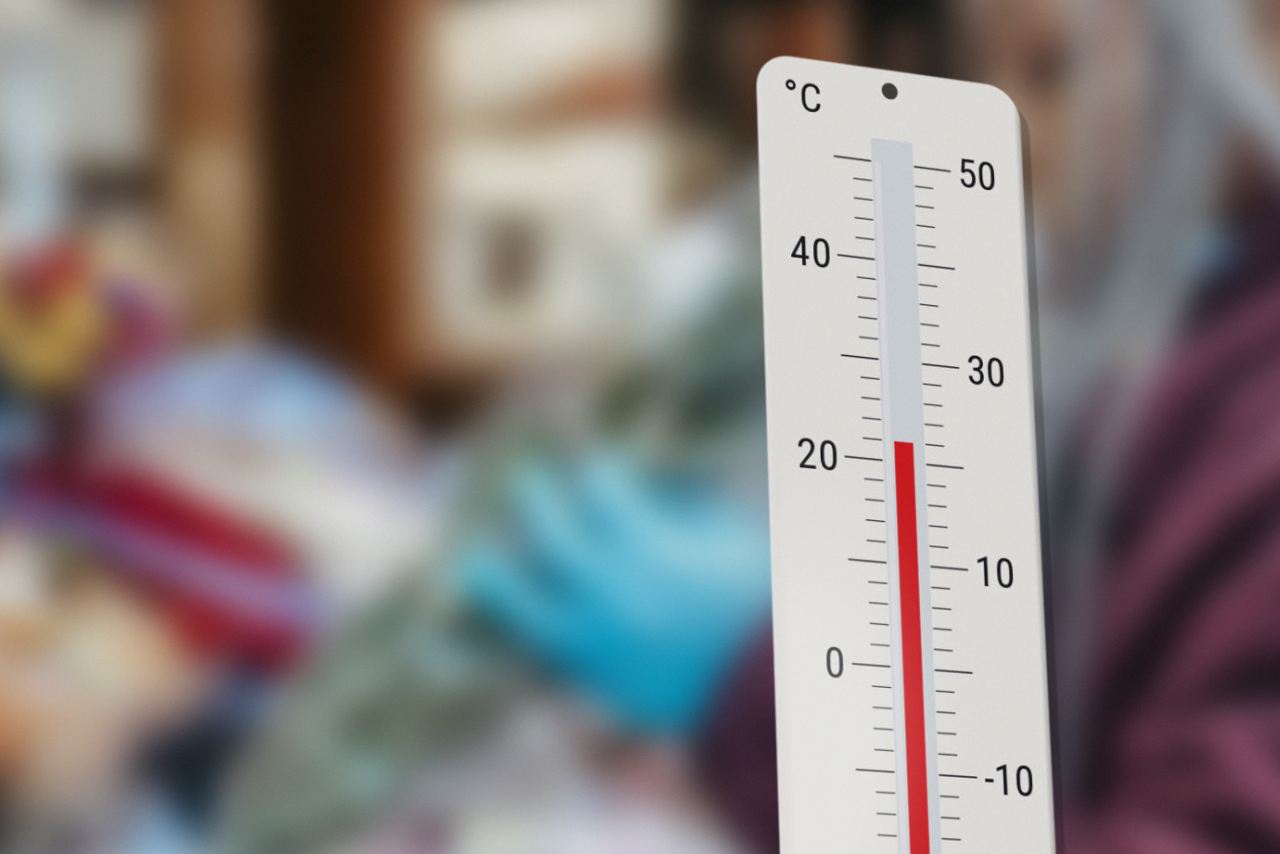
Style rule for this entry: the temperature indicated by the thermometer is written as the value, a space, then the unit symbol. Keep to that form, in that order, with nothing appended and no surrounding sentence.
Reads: 22 °C
